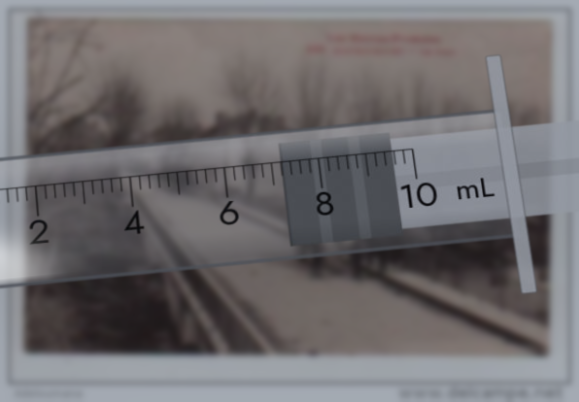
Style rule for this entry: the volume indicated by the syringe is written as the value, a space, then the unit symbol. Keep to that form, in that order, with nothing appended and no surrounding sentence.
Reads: 7.2 mL
